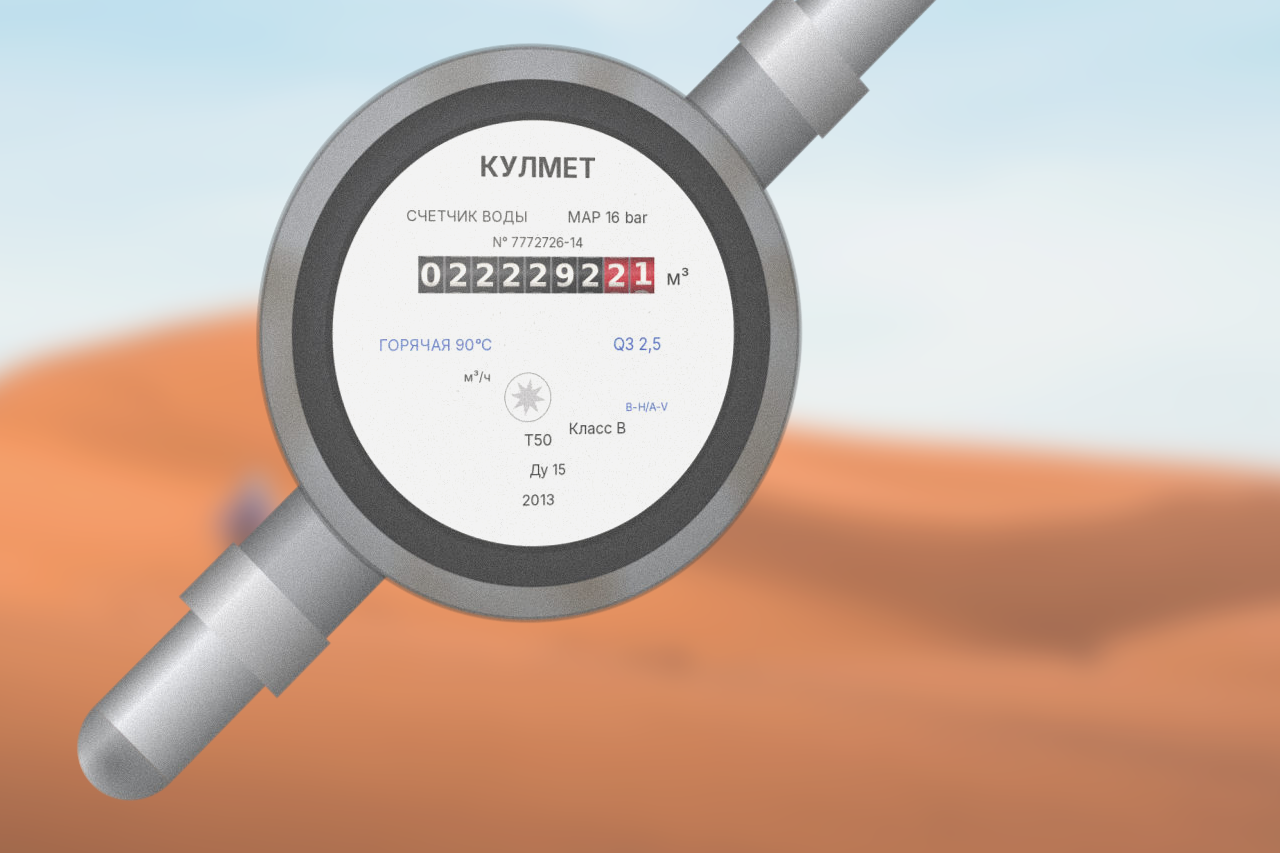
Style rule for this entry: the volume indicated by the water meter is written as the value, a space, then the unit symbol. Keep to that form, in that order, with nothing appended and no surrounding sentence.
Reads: 222292.21 m³
